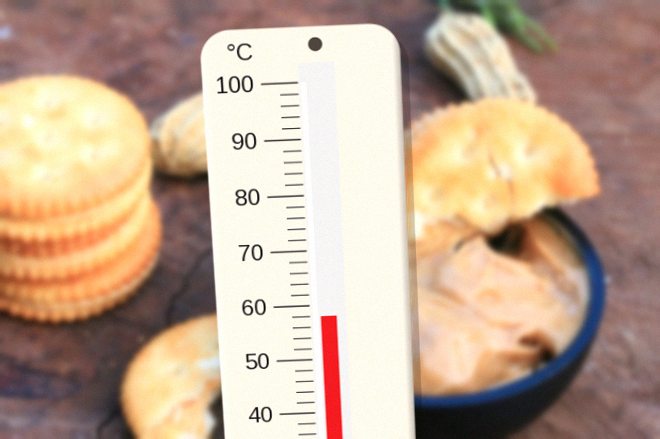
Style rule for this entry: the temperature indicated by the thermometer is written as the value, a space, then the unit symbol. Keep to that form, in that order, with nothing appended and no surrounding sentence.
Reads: 58 °C
